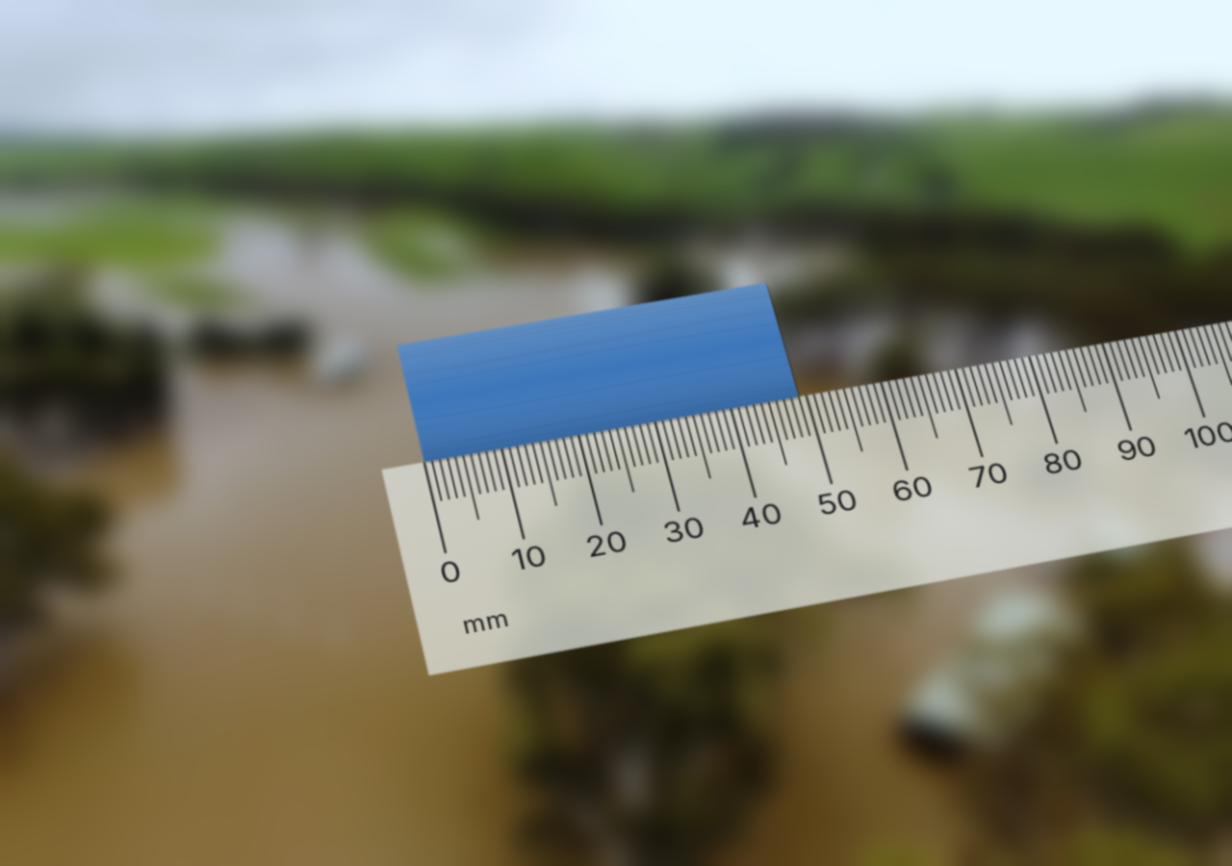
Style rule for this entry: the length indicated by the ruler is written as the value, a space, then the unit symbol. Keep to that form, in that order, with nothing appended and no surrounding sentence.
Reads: 49 mm
